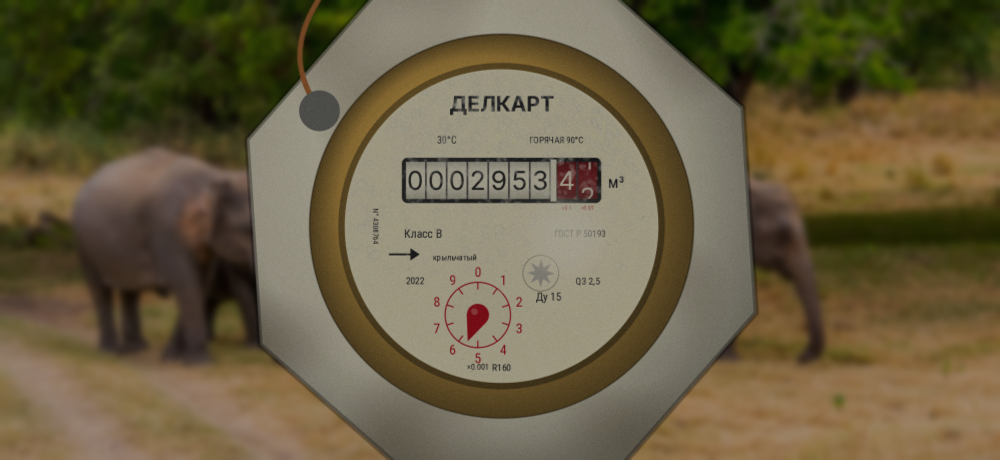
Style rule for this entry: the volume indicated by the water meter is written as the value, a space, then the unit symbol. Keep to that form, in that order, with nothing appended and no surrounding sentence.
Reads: 2953.415 m³
